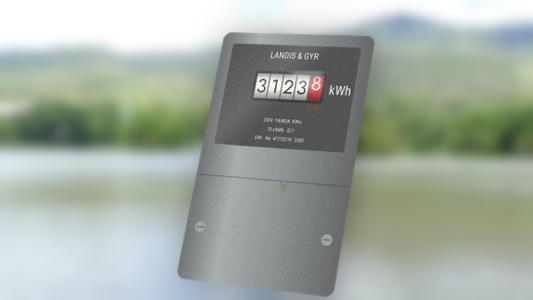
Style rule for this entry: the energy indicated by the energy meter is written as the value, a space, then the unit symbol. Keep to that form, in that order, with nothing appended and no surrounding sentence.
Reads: 3123.8 kWh
